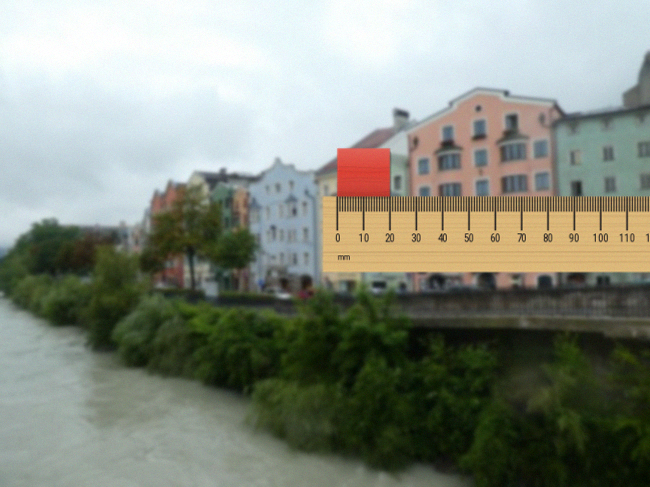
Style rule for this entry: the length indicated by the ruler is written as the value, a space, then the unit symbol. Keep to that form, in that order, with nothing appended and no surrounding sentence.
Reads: 20 mm
